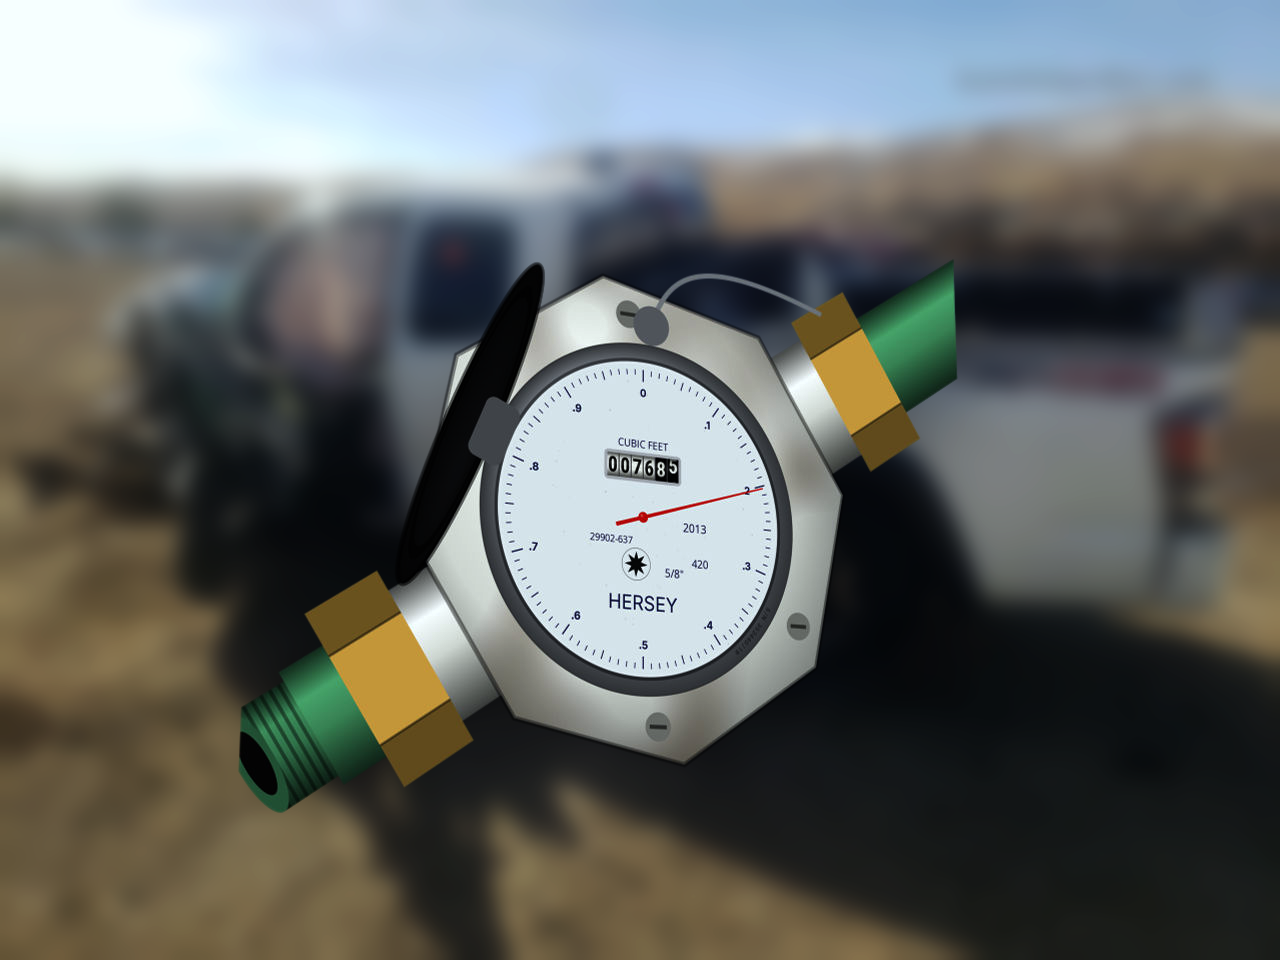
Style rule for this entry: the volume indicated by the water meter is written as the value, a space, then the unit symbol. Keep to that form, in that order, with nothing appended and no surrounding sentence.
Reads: 7685.20 ft³
